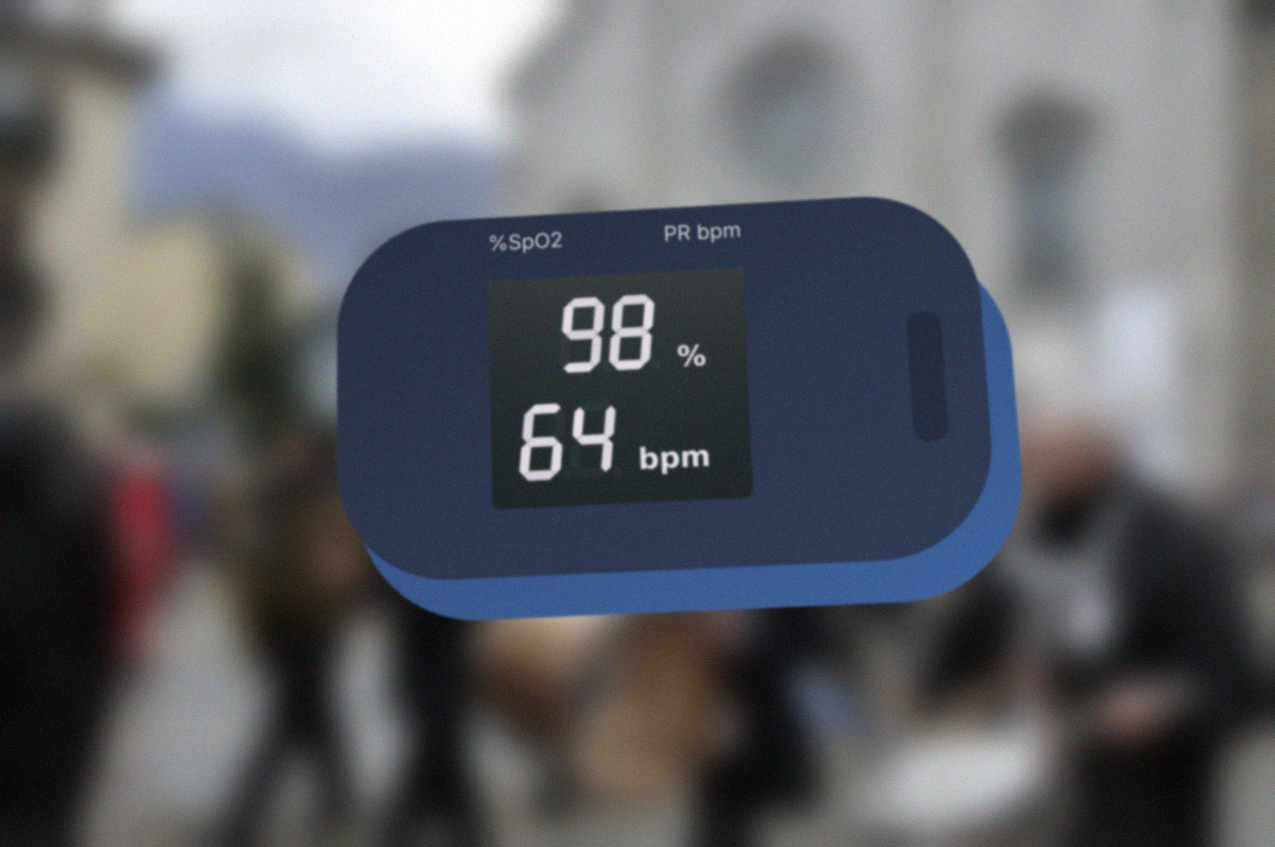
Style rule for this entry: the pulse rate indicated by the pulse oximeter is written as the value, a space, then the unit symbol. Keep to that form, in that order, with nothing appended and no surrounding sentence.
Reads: 64 bpm
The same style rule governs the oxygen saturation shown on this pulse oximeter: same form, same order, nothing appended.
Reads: 98 %
